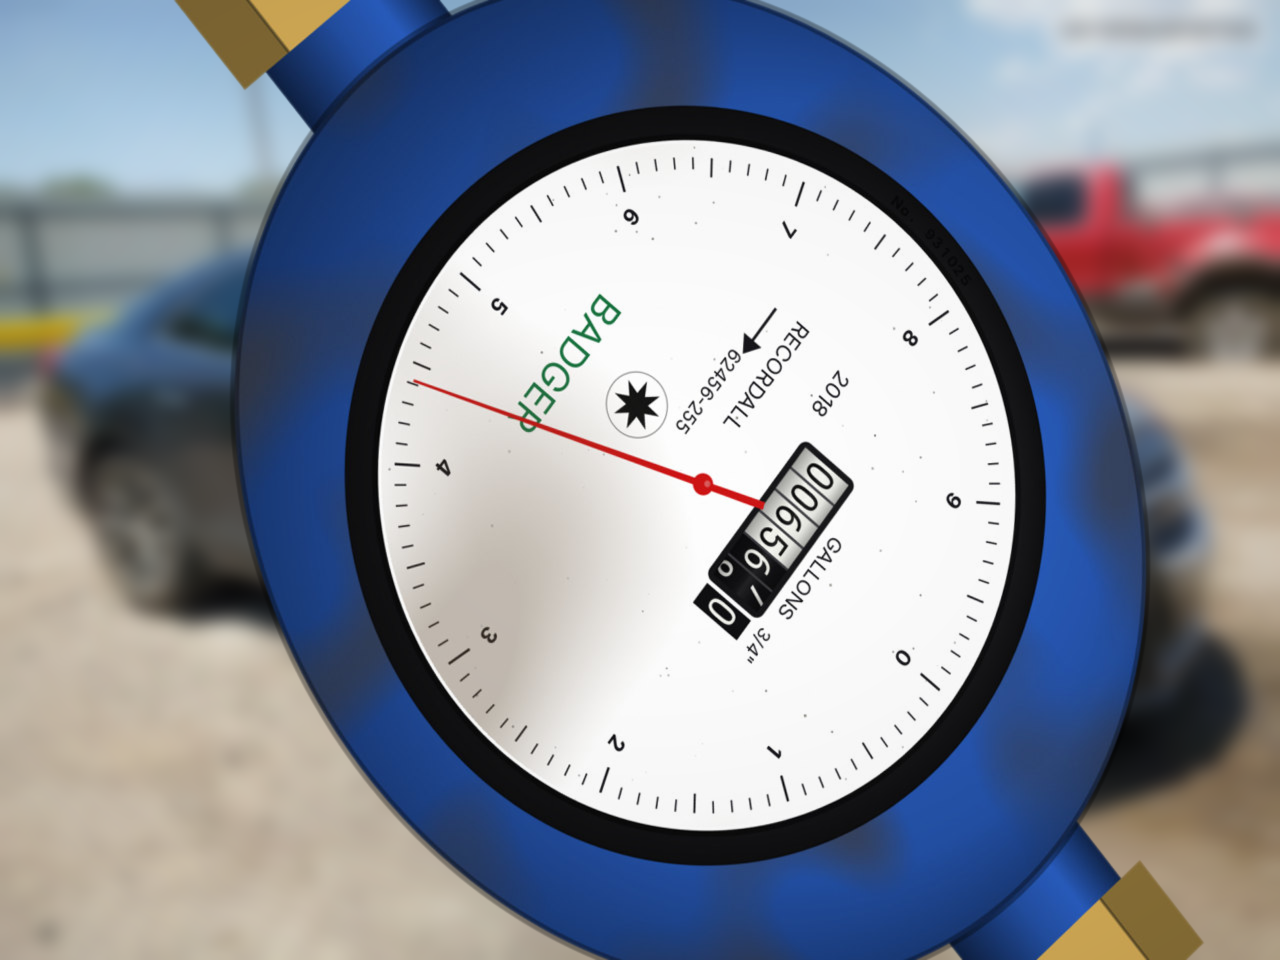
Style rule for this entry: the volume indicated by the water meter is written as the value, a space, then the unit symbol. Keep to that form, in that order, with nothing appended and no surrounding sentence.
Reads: 65674.4 gal
